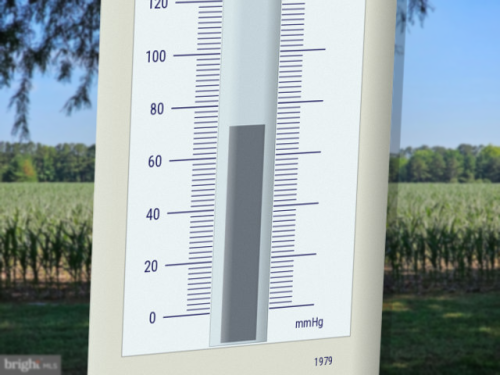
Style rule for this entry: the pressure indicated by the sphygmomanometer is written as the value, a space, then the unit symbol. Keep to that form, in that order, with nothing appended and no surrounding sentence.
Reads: 72 mmHg
